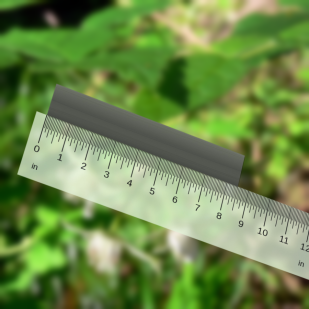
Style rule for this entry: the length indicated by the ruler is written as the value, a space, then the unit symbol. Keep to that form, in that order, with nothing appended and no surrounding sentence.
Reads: 8.5 in
